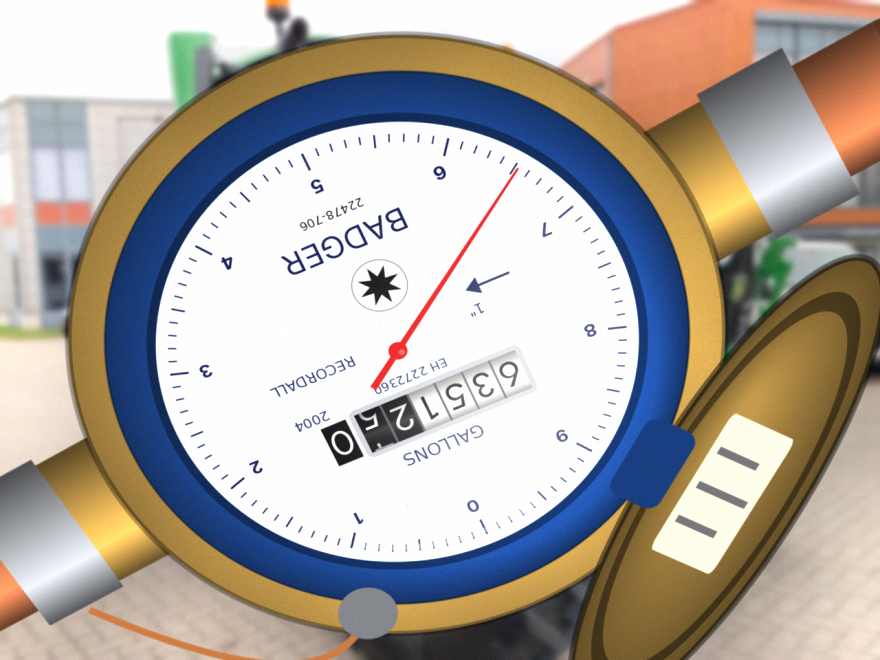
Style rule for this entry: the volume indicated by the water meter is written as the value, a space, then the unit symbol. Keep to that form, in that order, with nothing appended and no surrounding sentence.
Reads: 6351246.5 gal
